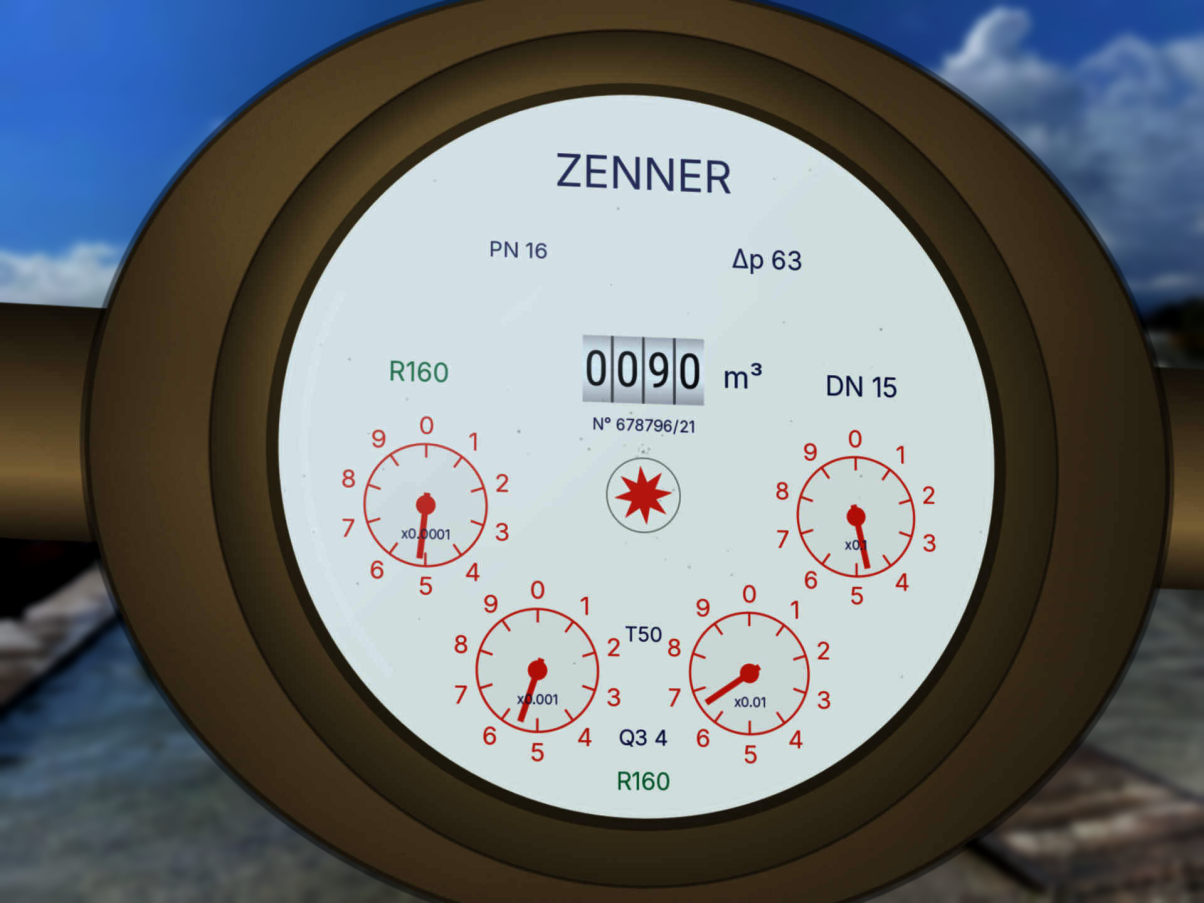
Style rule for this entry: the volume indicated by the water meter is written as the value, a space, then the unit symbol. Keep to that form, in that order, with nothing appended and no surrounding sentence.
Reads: 90.4655 m³
